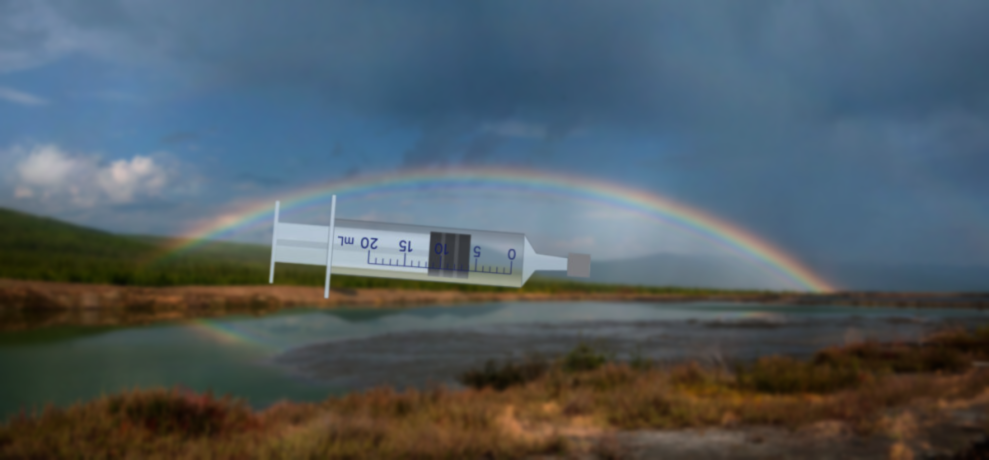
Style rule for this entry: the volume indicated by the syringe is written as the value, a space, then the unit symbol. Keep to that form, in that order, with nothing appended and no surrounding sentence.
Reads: 6 mL
